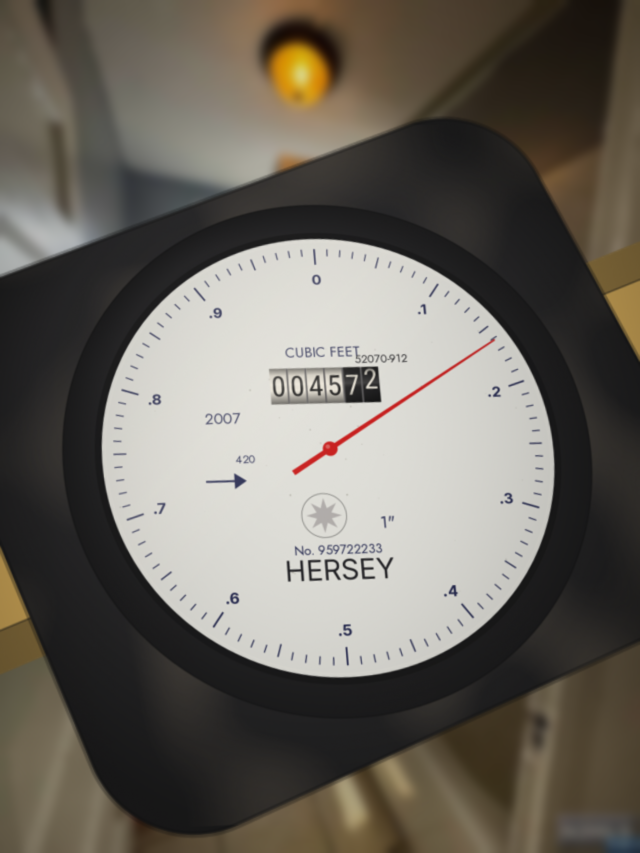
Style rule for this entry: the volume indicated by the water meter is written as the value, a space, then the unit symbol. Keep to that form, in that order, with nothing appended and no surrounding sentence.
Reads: 4572.16 ft³
